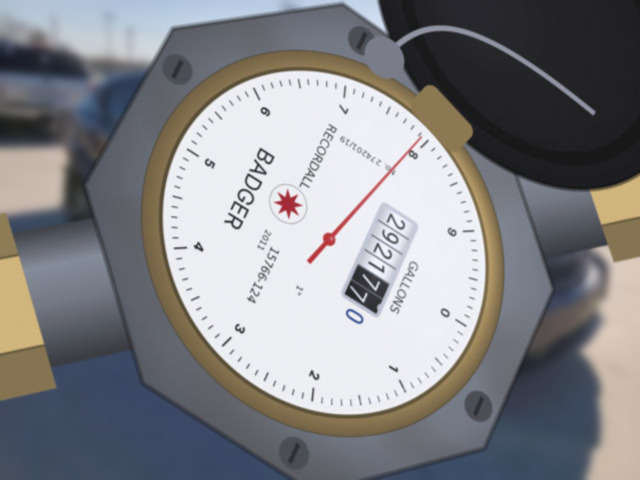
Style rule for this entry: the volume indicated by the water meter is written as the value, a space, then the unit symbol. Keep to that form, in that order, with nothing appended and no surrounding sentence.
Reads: 2921767.9 gal
